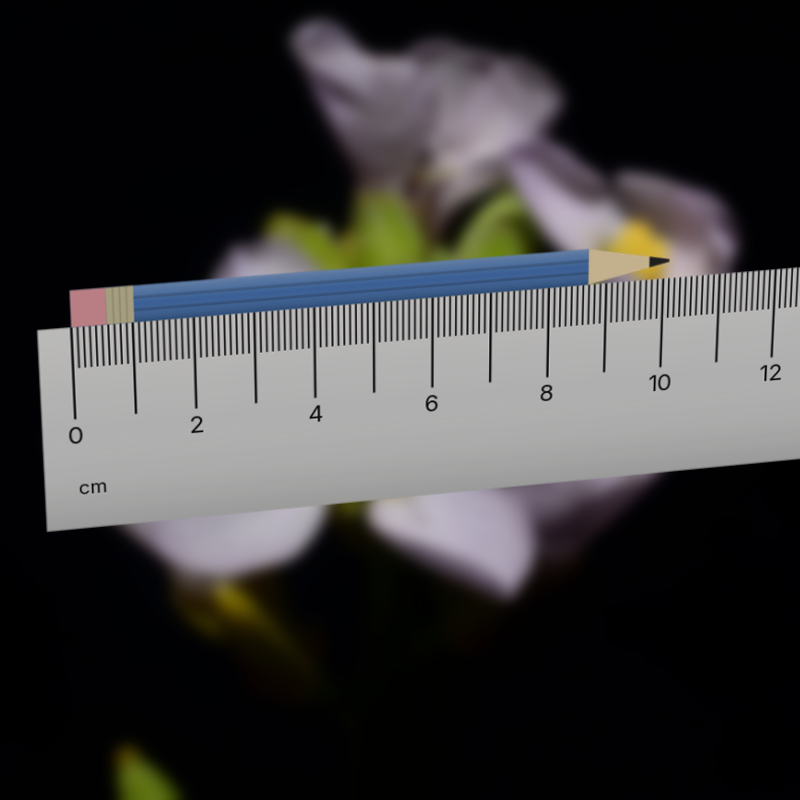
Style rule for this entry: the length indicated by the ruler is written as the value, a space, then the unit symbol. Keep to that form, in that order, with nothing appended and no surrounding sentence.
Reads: 10.1 cm
